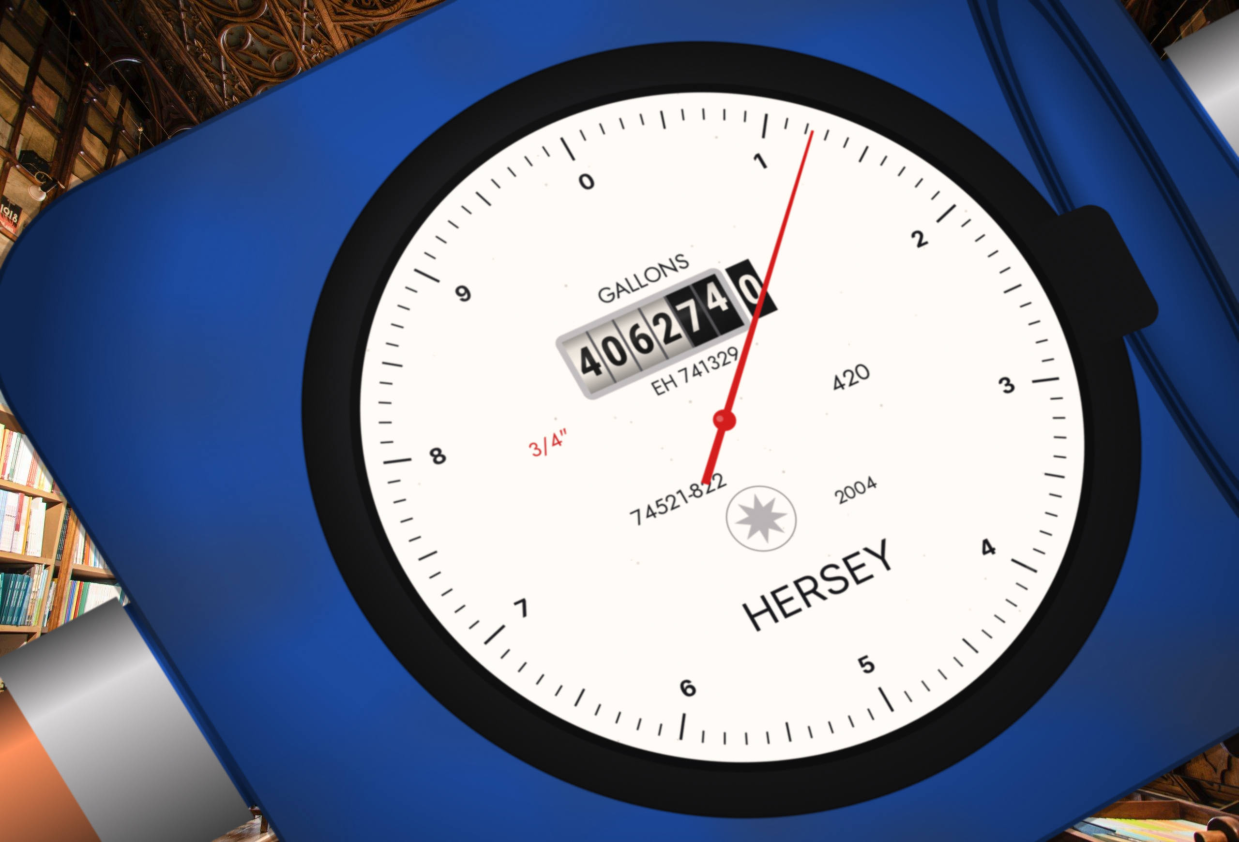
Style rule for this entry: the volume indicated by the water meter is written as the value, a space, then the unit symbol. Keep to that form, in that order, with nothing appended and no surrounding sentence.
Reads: 4062741.2 gal
